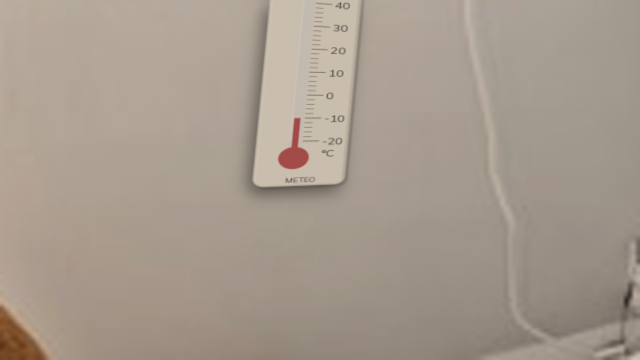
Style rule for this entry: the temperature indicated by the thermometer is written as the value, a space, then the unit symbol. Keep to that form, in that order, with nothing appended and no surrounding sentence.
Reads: -10 °C
